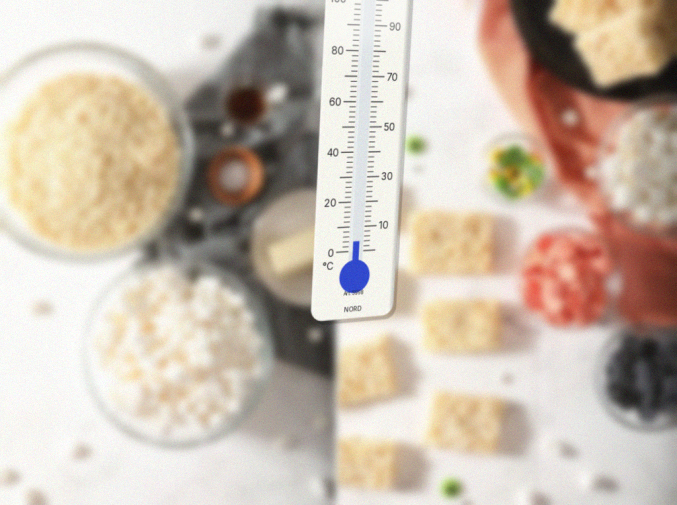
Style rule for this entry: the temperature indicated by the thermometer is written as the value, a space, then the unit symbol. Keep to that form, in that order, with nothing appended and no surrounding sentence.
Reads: 4 °C
